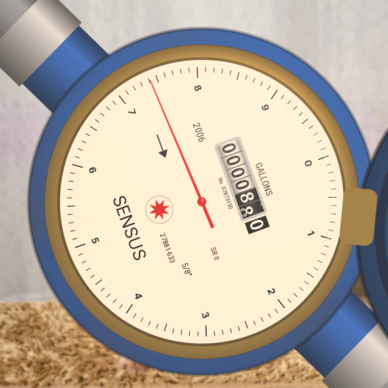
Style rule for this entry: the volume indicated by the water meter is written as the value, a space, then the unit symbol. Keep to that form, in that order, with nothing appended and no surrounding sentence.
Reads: 877.4 gal
